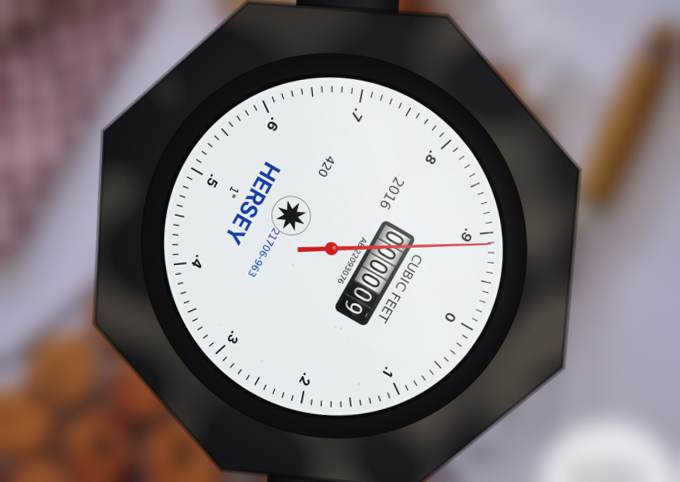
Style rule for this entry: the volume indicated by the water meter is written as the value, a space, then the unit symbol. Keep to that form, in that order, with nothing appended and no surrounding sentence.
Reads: 8.91 ft³
